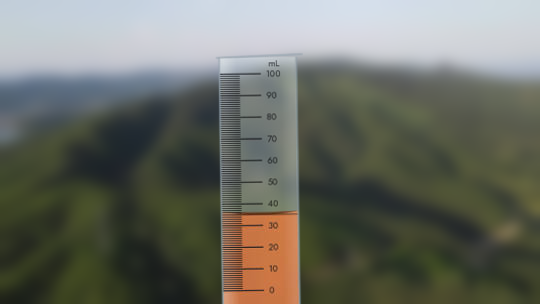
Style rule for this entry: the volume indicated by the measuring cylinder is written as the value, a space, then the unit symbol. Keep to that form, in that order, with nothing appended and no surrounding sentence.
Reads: 35 mL
